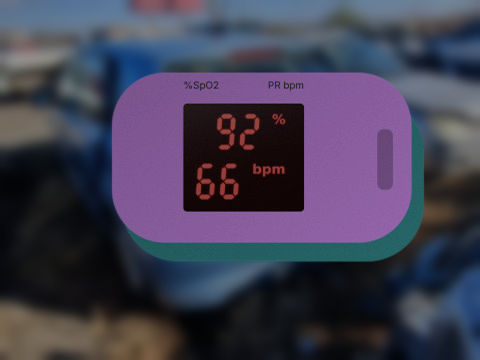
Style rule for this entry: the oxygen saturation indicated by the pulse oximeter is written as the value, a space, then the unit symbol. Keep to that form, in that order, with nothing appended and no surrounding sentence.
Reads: 92 %
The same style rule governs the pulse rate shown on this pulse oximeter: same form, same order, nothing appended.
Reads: 66 bpm
